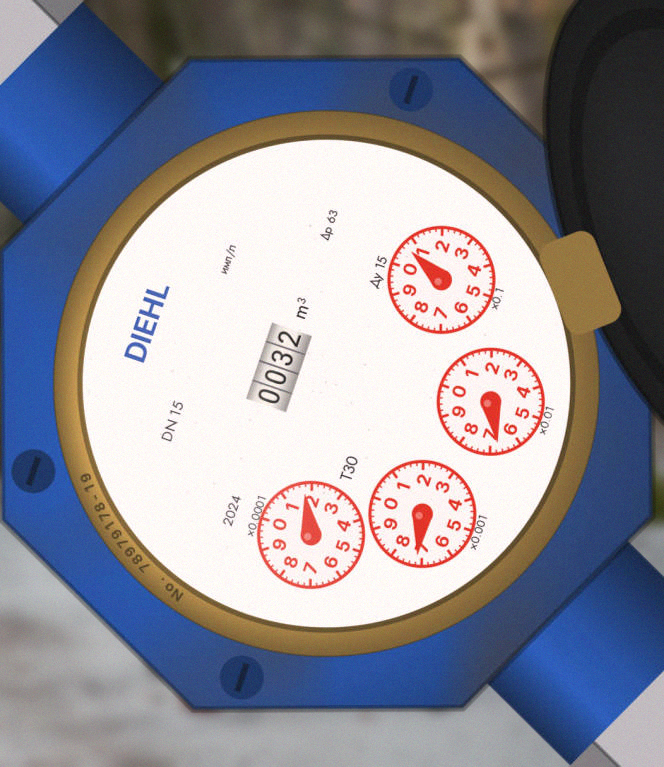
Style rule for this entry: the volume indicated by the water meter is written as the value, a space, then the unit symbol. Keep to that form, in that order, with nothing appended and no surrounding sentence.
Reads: 32.0671 m³
